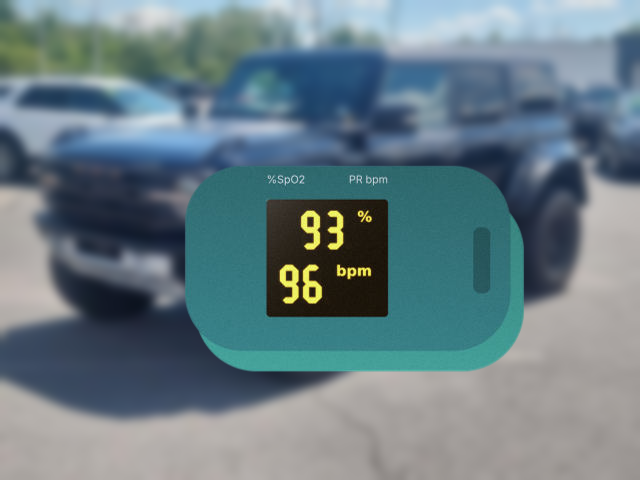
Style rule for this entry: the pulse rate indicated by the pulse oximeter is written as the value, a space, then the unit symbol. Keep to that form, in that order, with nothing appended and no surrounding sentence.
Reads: 96 bpm
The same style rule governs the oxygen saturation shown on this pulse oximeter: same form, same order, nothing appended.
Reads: 93 %
